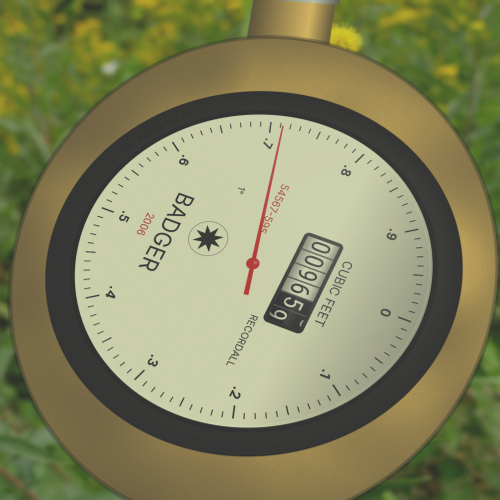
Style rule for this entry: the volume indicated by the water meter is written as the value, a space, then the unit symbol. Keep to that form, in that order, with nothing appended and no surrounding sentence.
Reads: 9658.71 ft³
